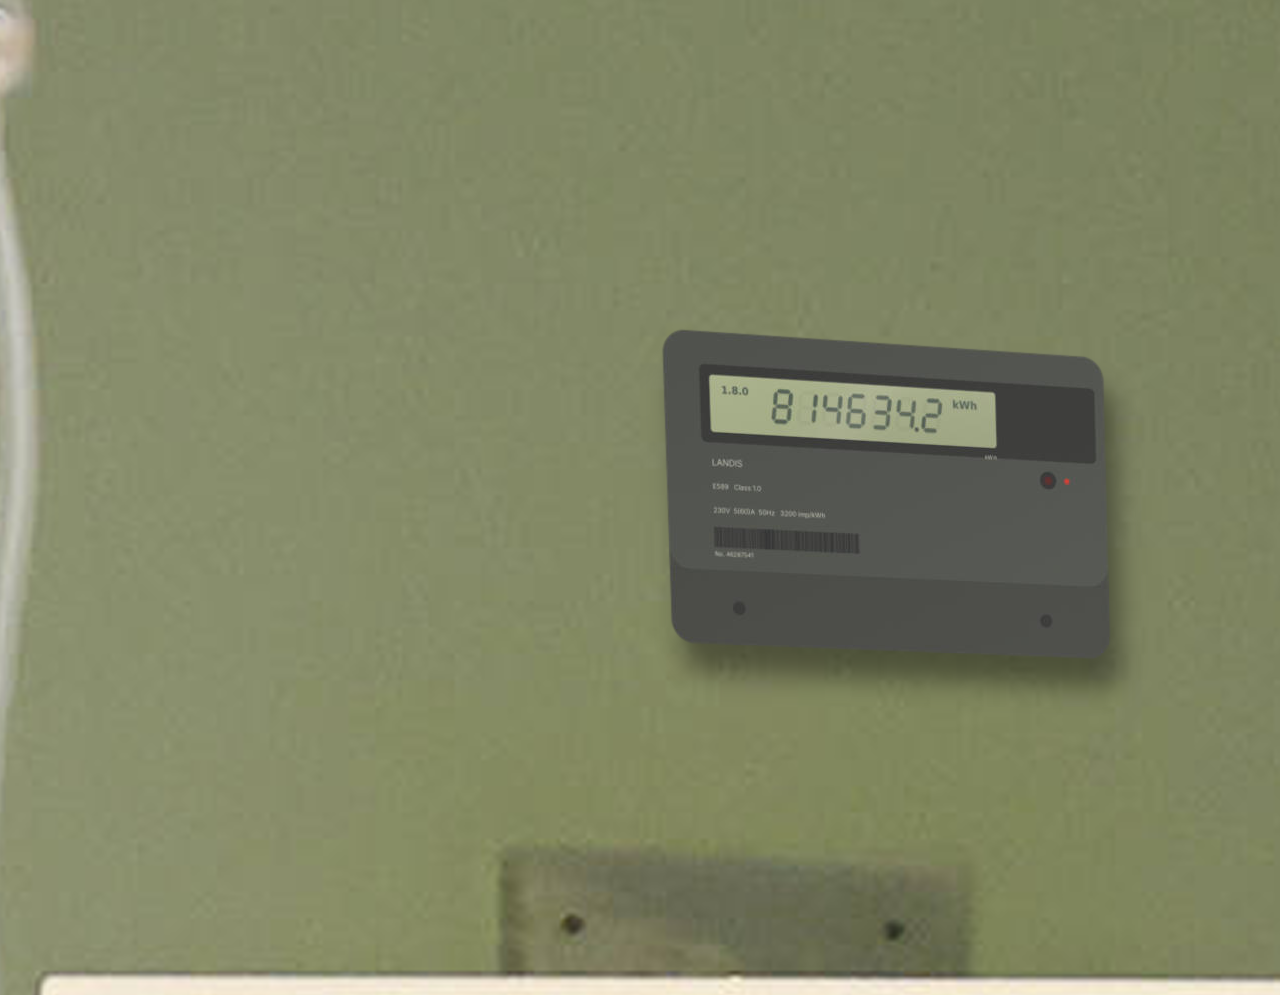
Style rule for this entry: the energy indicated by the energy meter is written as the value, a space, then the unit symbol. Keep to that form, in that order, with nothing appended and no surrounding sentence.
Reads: 814634.2 kWh
